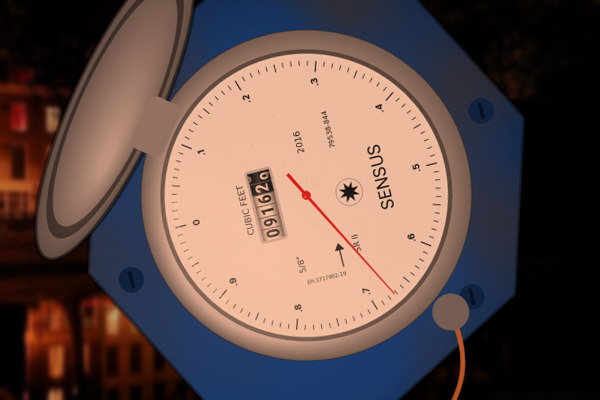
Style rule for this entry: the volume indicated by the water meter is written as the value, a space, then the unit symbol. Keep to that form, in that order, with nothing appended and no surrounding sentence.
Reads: 91628.67 ft³
